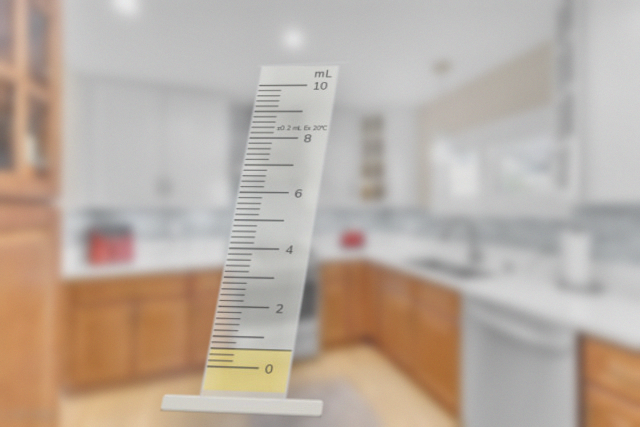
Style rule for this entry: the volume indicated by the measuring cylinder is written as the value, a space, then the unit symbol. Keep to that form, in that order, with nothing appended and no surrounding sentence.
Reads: 0.6 mL
